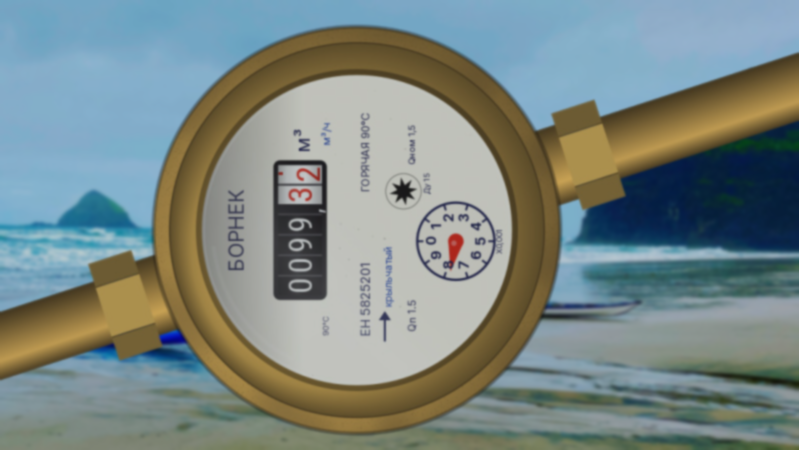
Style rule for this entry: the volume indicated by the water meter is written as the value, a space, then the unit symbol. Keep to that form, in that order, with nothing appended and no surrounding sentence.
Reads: 99.317 m³
